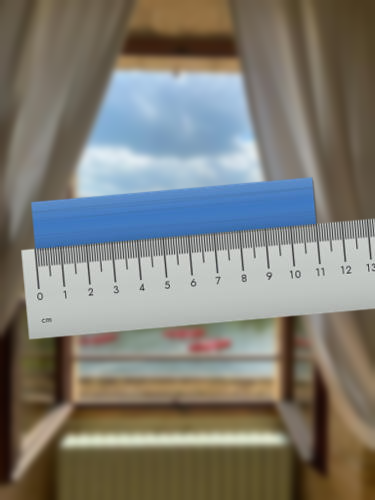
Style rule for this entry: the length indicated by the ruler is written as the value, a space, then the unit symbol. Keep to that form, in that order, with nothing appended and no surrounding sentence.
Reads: 11 cm
